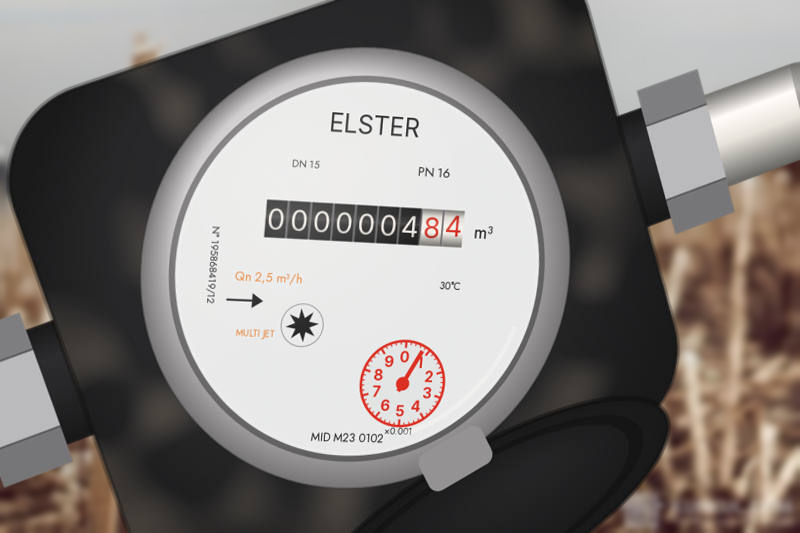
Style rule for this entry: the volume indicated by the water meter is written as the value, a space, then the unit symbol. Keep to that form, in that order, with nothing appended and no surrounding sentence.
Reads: 4.840 m³
